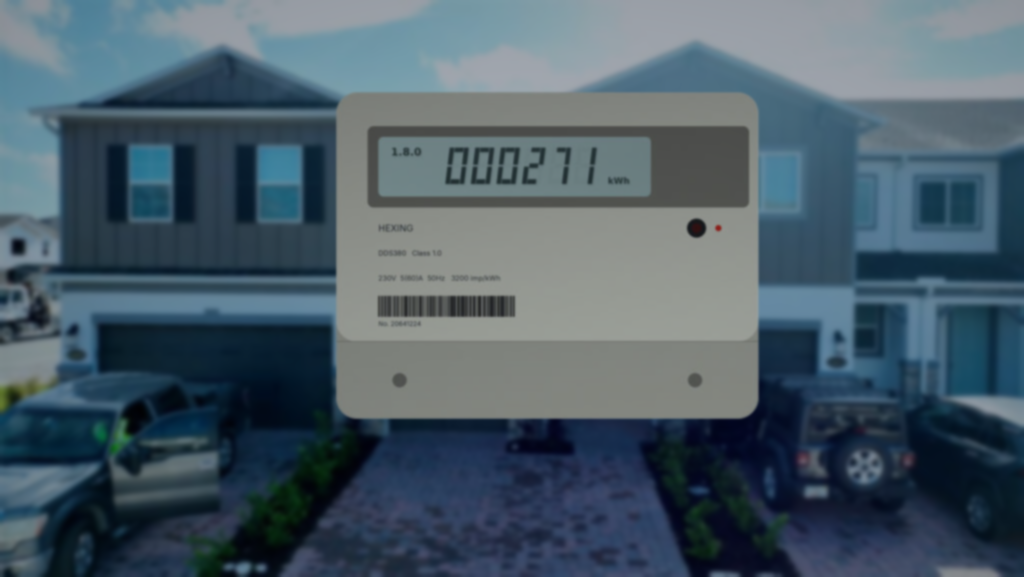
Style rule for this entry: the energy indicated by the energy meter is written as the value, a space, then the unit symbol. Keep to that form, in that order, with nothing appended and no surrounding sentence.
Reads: 271 kWh
